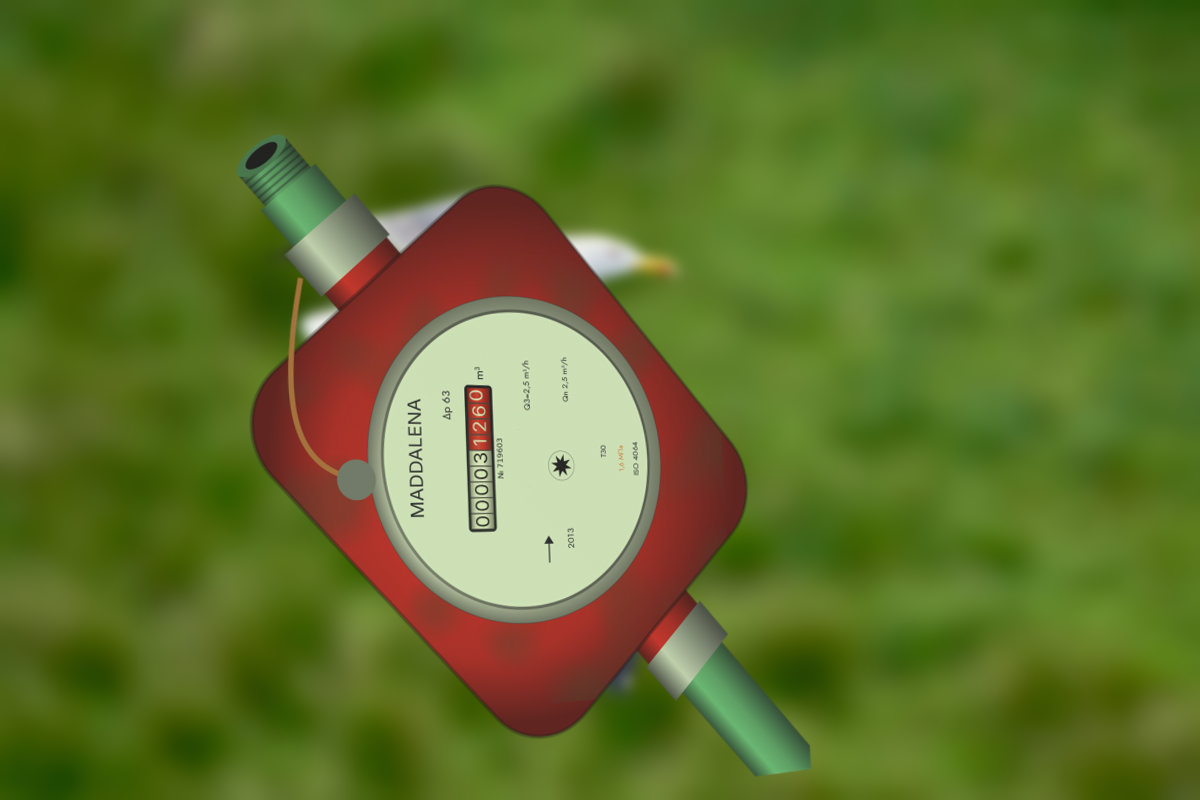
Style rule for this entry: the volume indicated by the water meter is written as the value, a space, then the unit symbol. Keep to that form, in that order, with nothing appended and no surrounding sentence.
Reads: 3.1260 m³
